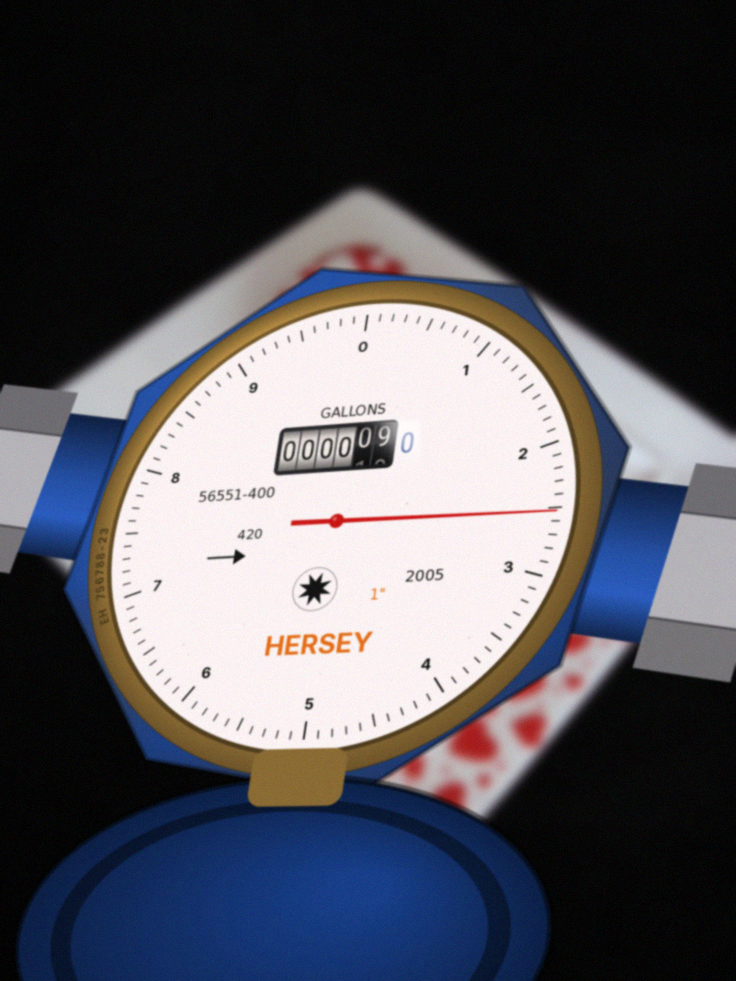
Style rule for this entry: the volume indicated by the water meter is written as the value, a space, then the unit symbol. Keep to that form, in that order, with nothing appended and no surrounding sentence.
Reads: 92.5 gal
